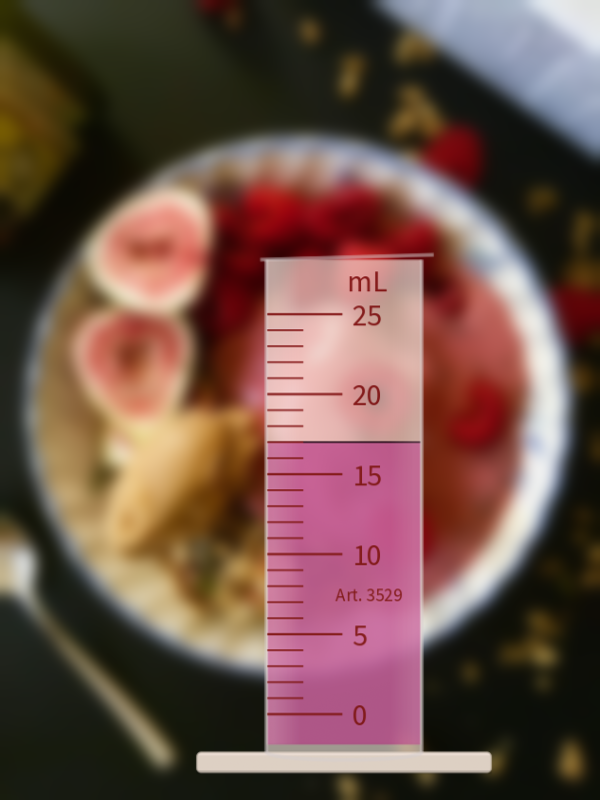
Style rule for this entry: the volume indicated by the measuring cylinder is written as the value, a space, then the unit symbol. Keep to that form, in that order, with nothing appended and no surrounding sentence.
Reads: 17 mL
